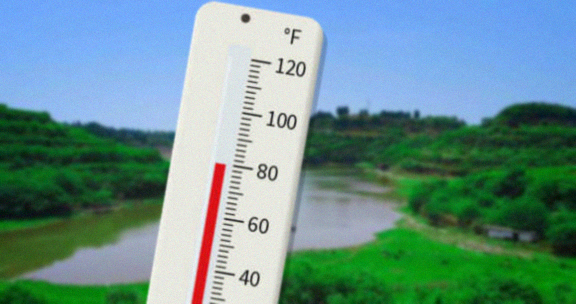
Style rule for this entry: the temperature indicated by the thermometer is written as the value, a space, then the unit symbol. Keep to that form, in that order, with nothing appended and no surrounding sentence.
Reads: 80 °F
